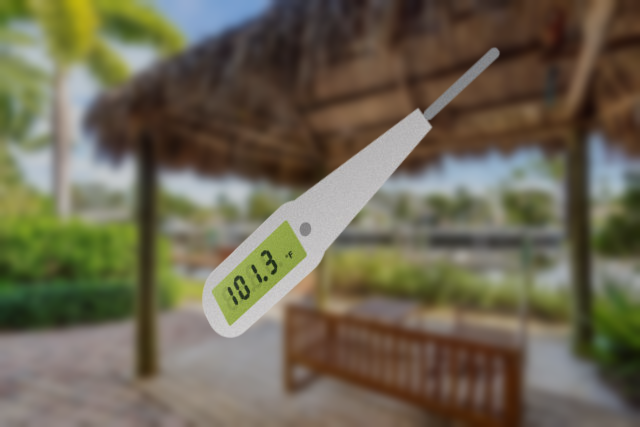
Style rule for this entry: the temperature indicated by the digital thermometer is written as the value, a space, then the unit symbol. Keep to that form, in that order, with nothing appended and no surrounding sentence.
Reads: 101.3 °F
